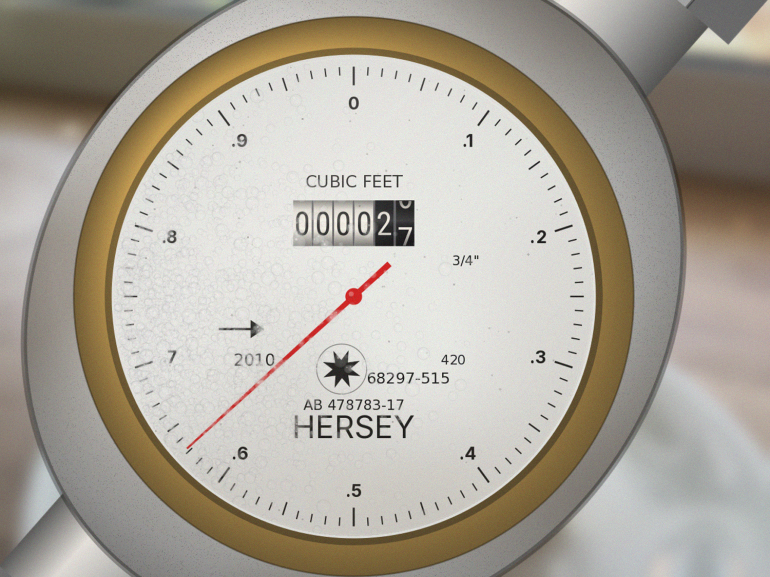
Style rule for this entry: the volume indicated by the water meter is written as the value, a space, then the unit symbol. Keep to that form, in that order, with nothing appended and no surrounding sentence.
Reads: 26.63 ft³
